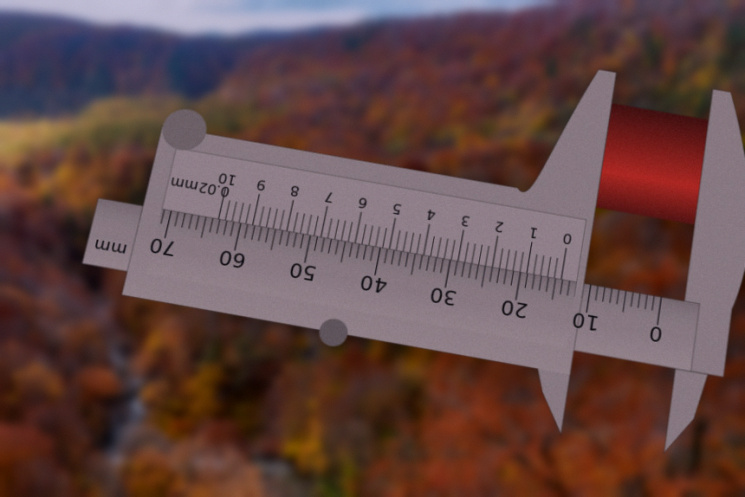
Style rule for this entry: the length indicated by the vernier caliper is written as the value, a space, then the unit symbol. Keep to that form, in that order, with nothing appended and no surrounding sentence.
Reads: 14.2 mm
